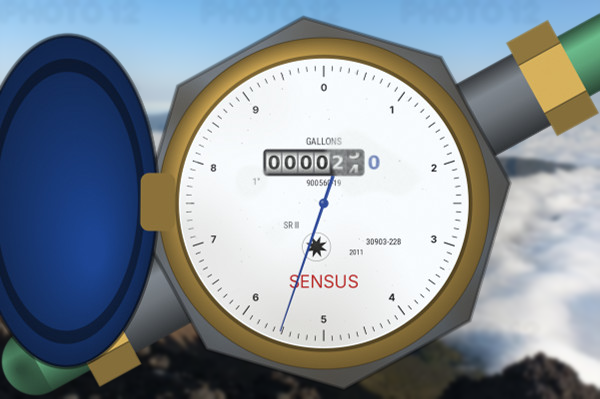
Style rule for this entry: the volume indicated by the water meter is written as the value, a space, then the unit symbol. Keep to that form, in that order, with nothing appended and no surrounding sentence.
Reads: 235.5 gal
